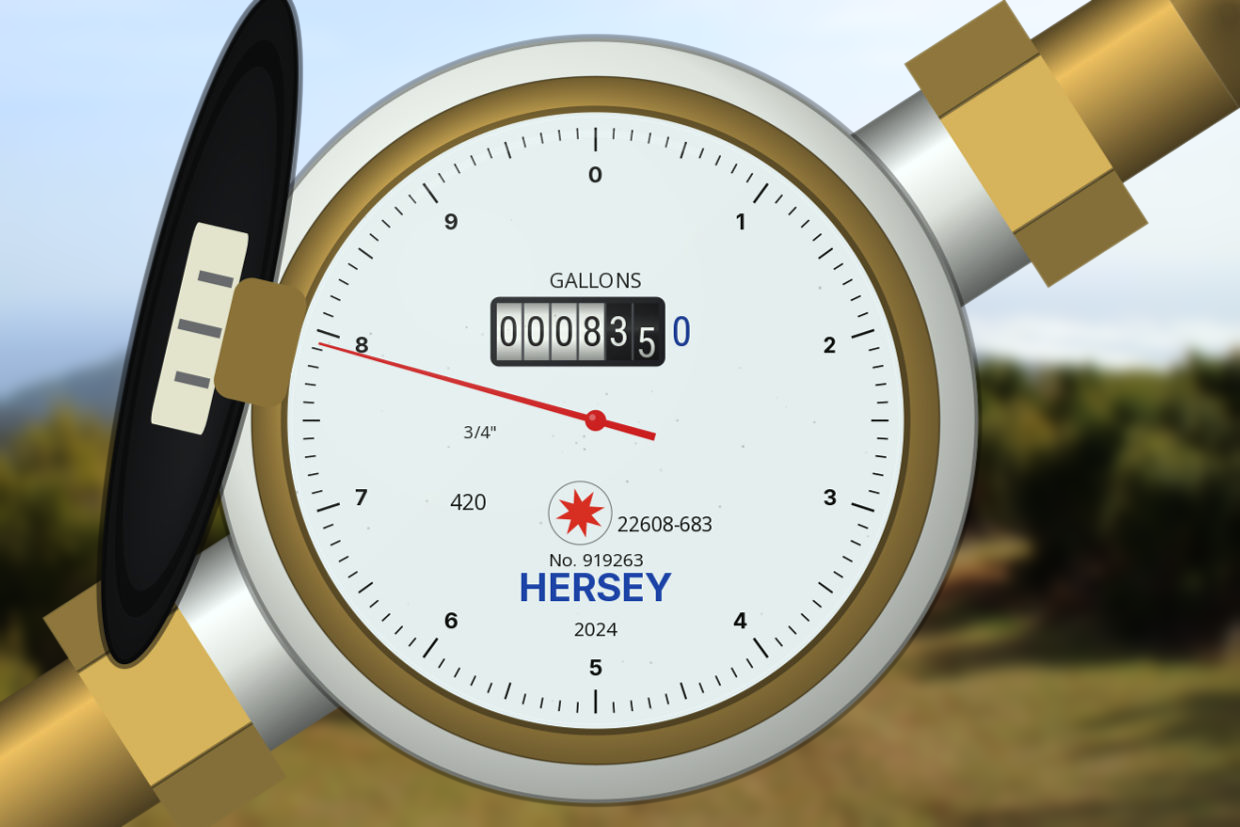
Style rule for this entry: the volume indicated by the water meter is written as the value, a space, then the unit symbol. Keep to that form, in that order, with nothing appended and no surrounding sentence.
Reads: 8347.9 gal
